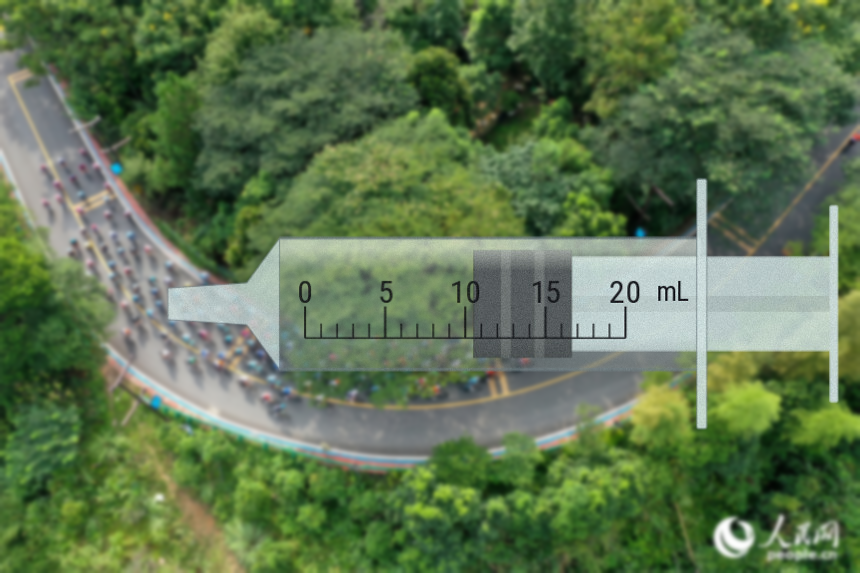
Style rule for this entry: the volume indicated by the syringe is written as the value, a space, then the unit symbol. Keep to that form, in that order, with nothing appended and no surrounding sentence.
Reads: 10.5 mL
